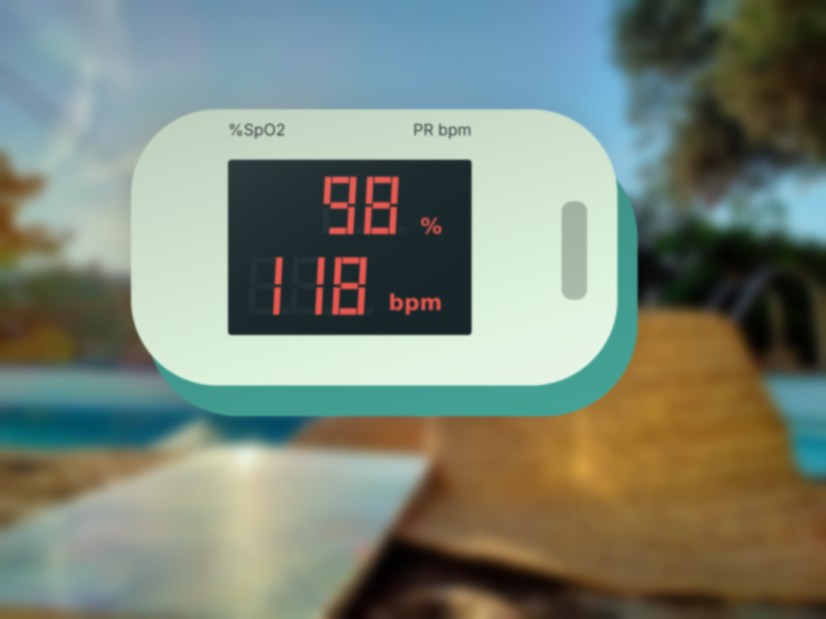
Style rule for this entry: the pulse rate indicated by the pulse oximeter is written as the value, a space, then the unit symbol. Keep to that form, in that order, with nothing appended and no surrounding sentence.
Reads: 118 bpm
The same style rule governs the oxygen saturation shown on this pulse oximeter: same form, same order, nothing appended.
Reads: 98 %
